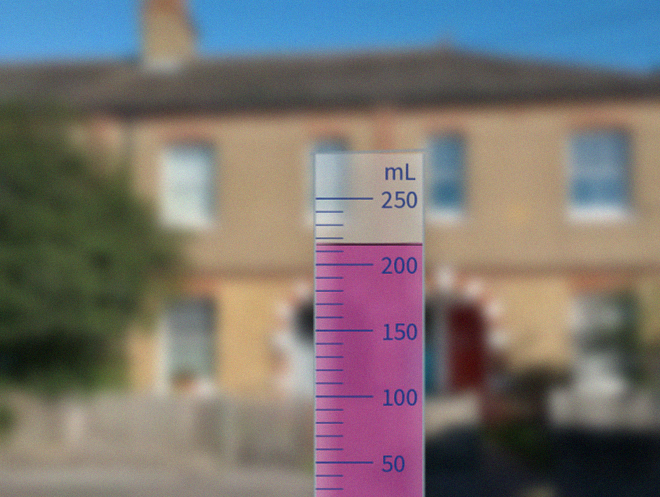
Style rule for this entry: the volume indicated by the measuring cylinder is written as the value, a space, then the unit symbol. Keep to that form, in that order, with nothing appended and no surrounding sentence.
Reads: 215 mL
